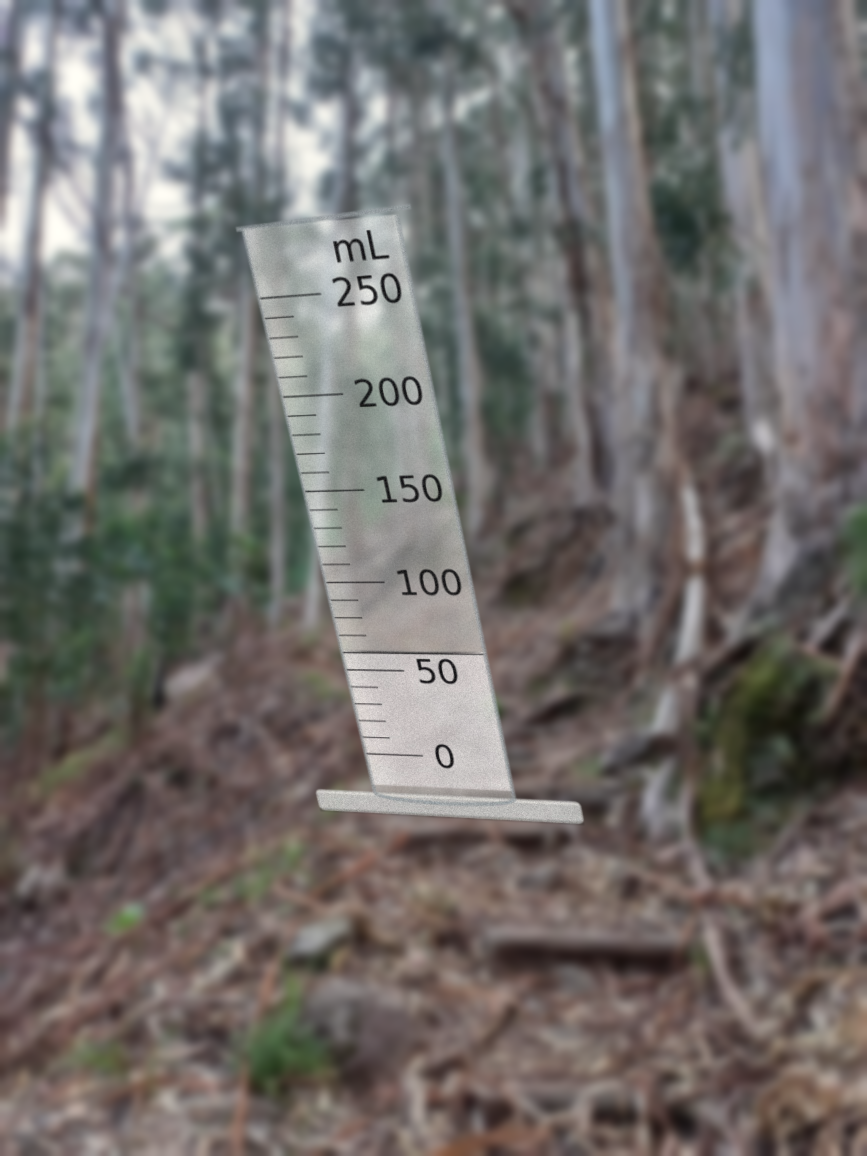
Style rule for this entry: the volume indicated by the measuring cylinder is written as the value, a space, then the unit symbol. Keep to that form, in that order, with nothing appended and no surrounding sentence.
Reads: 60 mL
